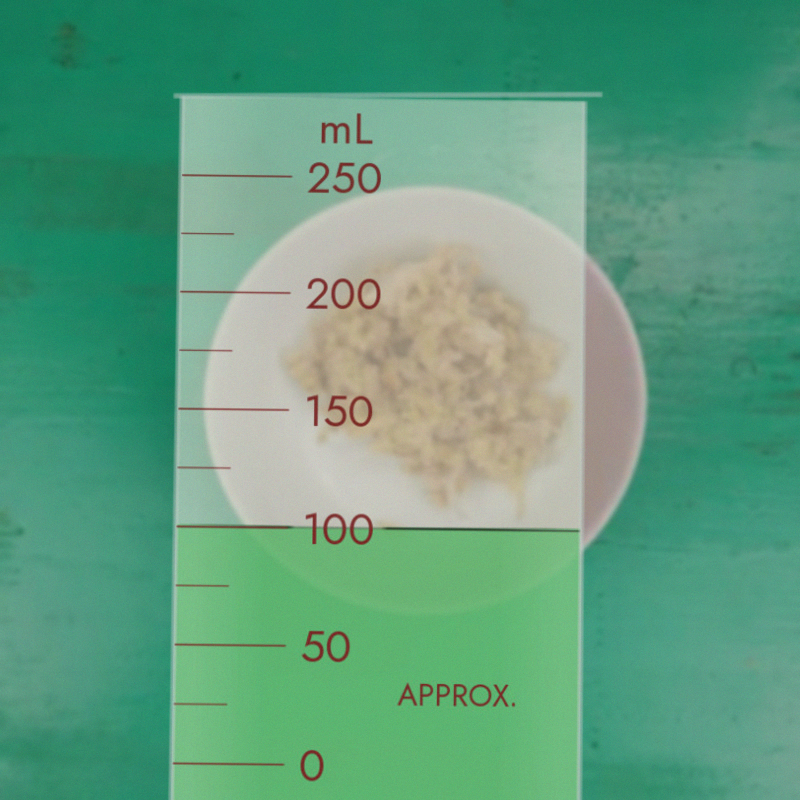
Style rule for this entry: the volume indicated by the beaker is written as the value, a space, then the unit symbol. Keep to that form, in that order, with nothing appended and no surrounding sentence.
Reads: 100 mL
